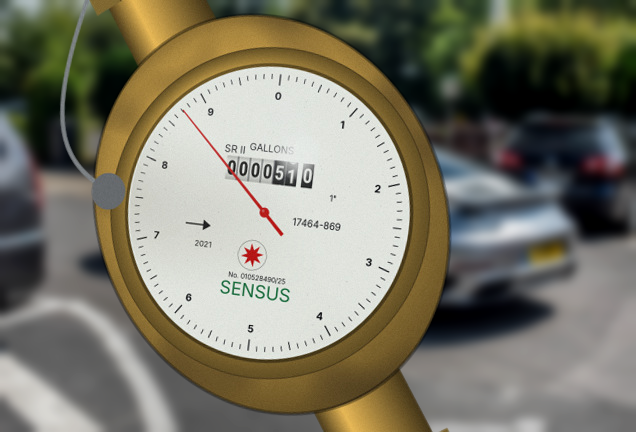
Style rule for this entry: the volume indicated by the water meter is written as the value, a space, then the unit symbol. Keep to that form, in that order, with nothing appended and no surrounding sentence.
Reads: 508.7 gal
